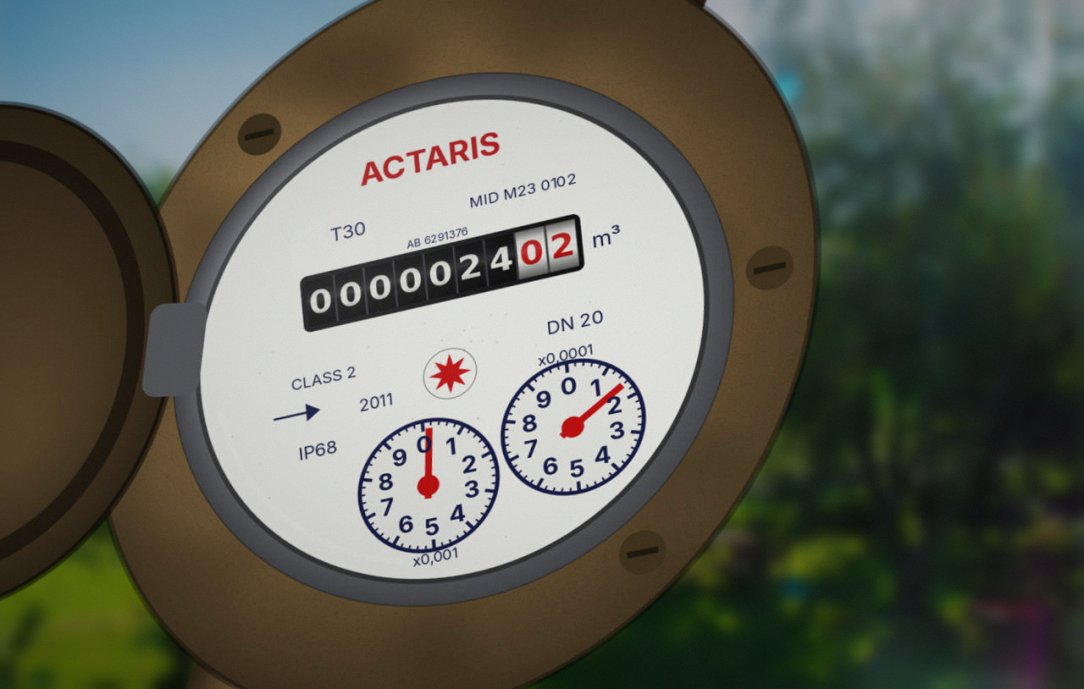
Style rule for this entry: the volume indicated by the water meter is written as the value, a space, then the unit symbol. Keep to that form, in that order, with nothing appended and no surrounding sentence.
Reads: 24.0201 m³
